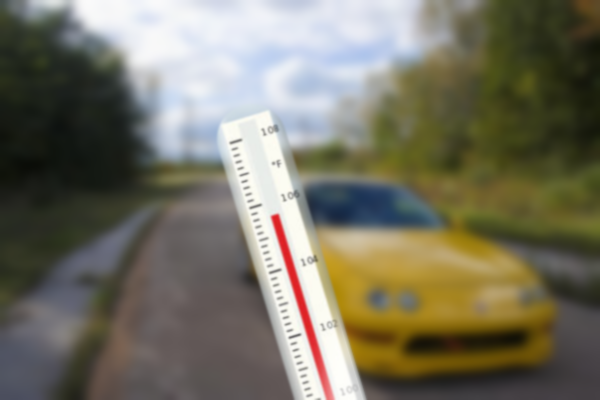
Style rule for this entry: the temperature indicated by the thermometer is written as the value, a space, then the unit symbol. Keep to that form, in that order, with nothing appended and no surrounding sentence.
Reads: 105.6 °F
